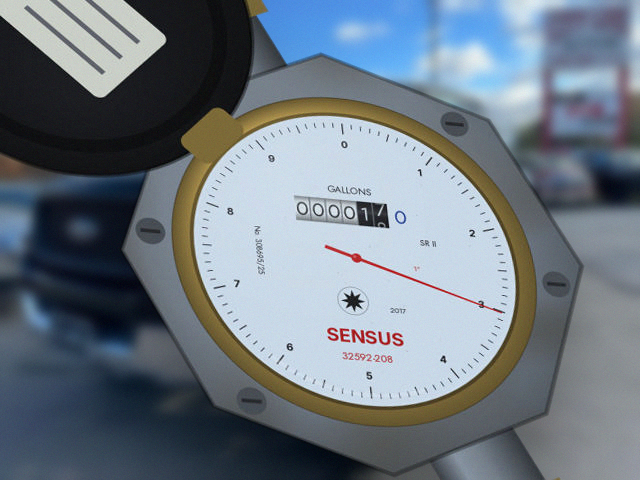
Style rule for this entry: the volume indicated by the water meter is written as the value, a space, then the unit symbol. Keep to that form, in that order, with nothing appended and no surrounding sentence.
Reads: 173.0 gal
